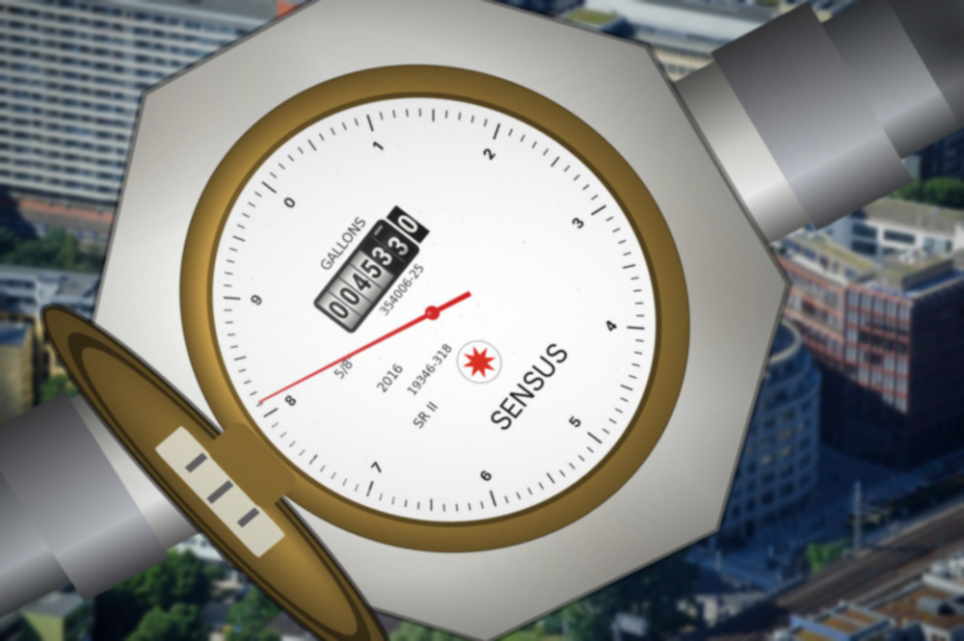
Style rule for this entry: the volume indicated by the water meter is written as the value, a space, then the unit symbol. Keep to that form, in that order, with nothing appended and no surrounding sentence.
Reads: 45328.1 gal
